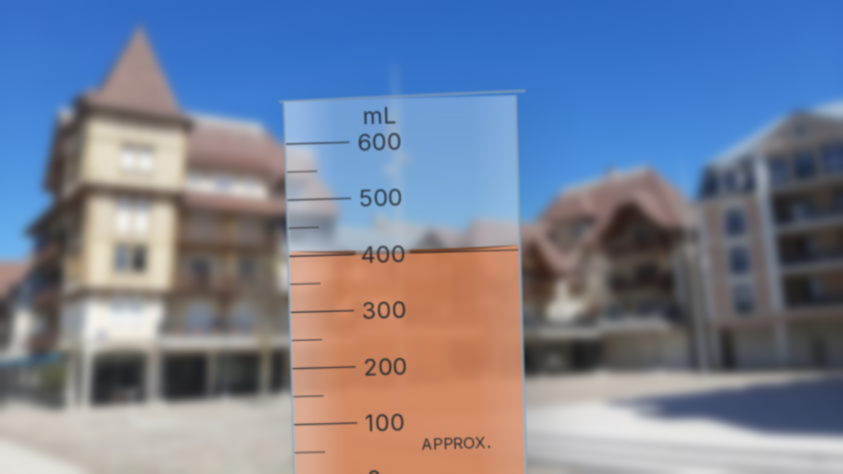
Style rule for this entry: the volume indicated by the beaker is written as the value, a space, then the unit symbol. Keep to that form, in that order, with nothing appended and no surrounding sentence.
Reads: 400 mL
